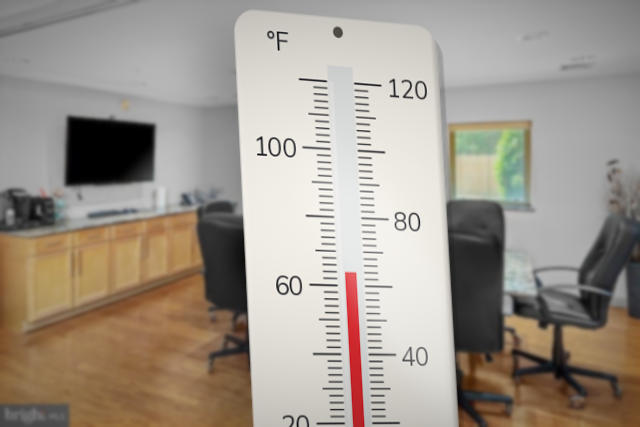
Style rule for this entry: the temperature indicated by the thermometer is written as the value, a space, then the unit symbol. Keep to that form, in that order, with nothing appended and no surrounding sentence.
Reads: 64 °F
